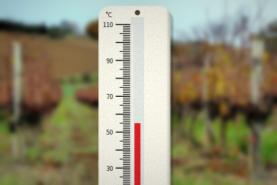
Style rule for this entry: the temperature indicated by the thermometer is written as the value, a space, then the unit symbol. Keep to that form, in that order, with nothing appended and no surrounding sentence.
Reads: 55 °C
